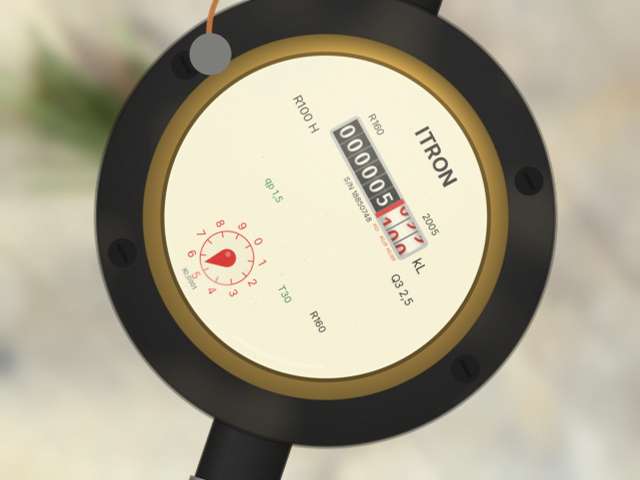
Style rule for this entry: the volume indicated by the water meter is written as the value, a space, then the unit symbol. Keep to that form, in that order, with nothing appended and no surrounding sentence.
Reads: 5.0995 kL
